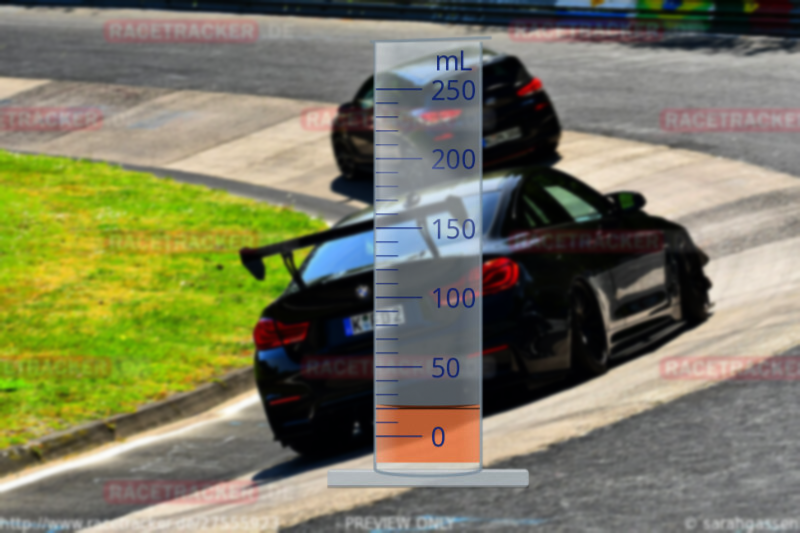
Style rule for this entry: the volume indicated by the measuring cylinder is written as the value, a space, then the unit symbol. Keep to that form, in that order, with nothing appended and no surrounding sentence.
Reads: 20 mL
